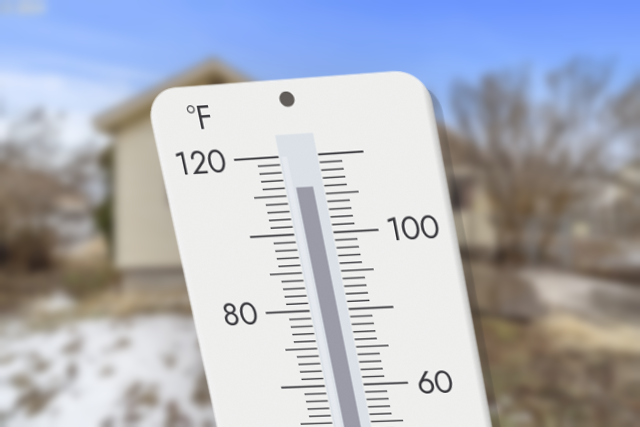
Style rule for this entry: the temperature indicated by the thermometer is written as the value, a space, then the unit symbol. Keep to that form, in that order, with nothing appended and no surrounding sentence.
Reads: 112 °F
